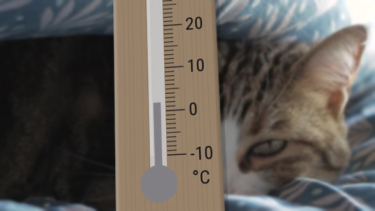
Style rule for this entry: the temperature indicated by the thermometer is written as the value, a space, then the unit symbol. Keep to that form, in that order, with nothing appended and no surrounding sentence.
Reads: 2 °C
